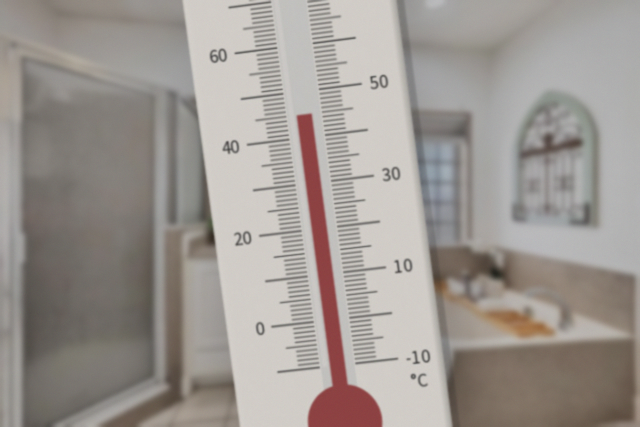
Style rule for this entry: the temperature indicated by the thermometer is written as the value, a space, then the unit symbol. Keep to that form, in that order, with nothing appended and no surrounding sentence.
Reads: 45 °C
